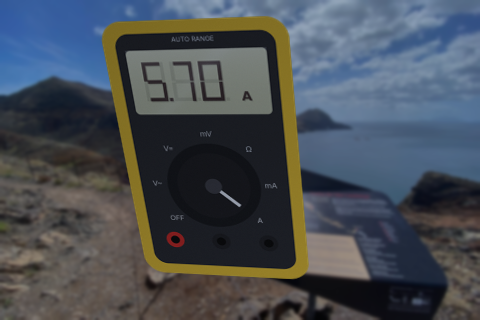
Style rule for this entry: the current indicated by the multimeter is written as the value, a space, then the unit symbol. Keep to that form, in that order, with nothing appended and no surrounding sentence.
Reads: 5.70 A
